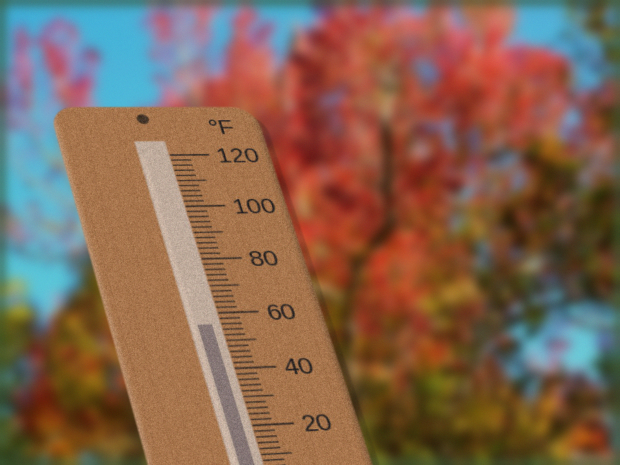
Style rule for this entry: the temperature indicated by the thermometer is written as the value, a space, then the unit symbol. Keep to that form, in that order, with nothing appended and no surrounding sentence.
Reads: 56 °F
